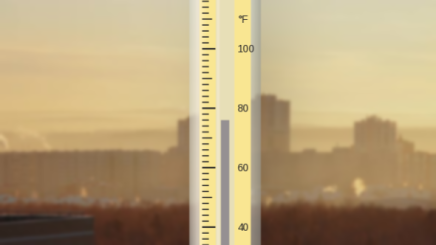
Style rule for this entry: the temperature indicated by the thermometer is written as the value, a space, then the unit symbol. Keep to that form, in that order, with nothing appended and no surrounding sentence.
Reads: 76 °F
